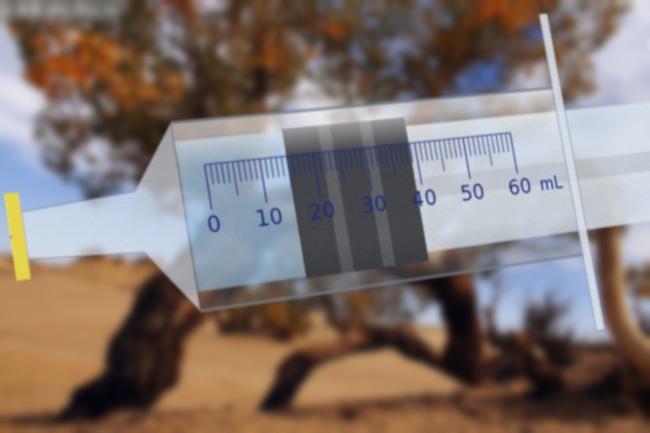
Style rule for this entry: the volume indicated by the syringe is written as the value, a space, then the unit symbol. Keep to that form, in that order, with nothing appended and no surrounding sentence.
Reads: 15 mL
